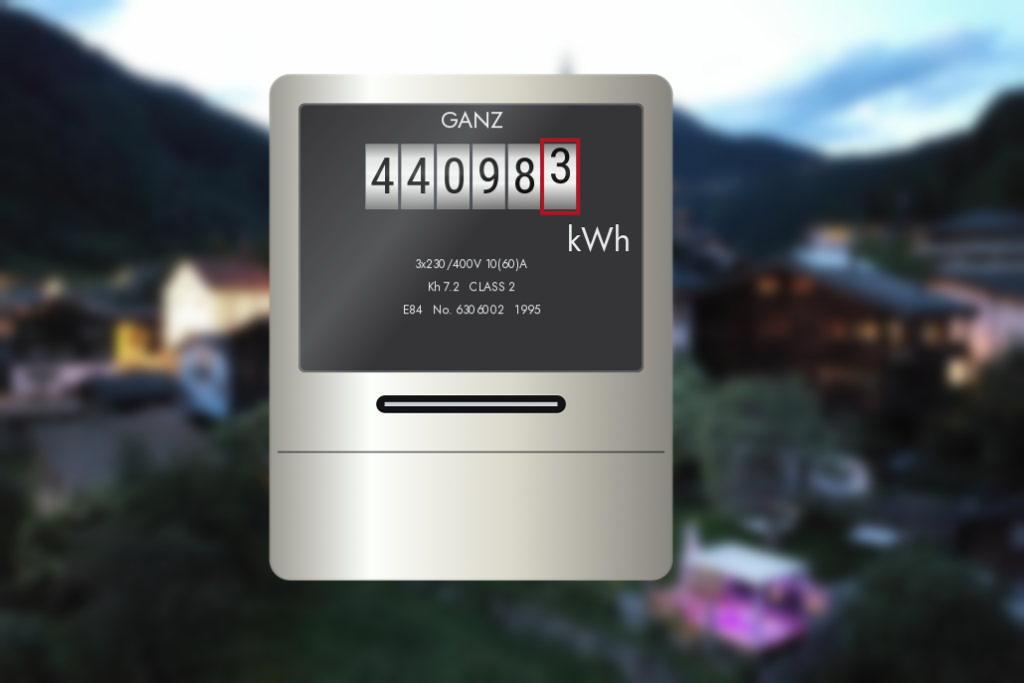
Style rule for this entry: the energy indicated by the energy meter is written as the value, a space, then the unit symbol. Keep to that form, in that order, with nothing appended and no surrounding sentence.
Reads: 44098.3 kWh
